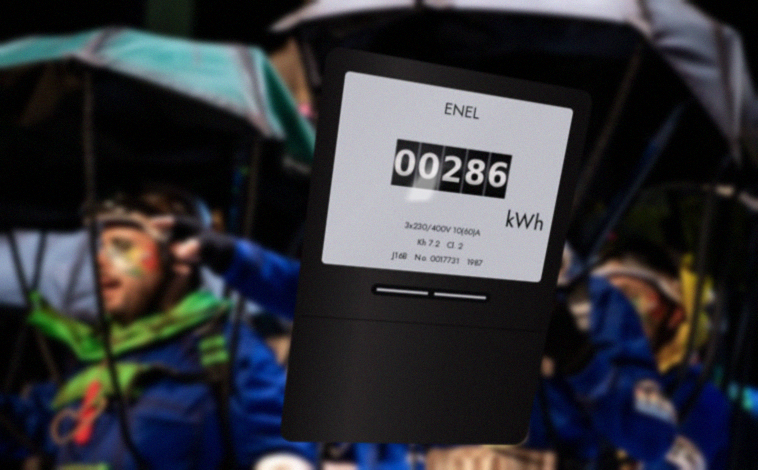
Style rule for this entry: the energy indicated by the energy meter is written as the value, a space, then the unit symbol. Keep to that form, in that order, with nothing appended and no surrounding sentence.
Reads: 286 kWh
